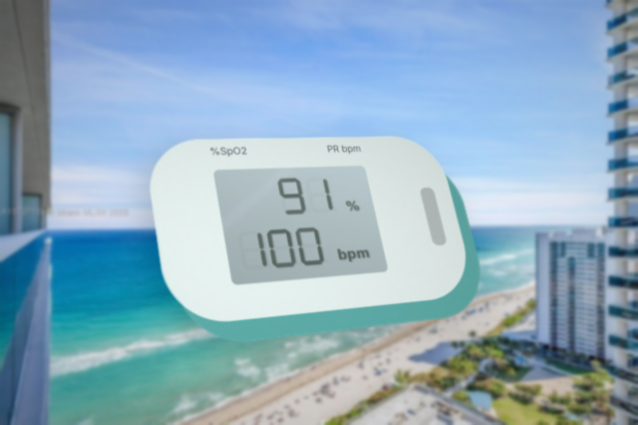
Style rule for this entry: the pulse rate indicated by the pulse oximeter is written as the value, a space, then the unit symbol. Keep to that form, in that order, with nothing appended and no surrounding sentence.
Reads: 100 bpm
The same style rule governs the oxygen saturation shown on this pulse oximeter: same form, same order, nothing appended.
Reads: 91 %
